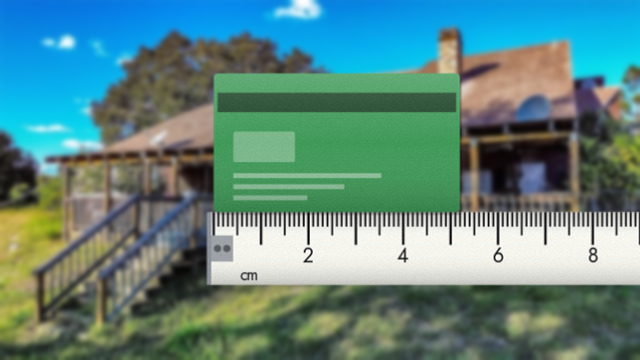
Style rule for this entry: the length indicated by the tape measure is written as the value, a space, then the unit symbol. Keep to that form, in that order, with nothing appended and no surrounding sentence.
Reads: 5.2 cm
